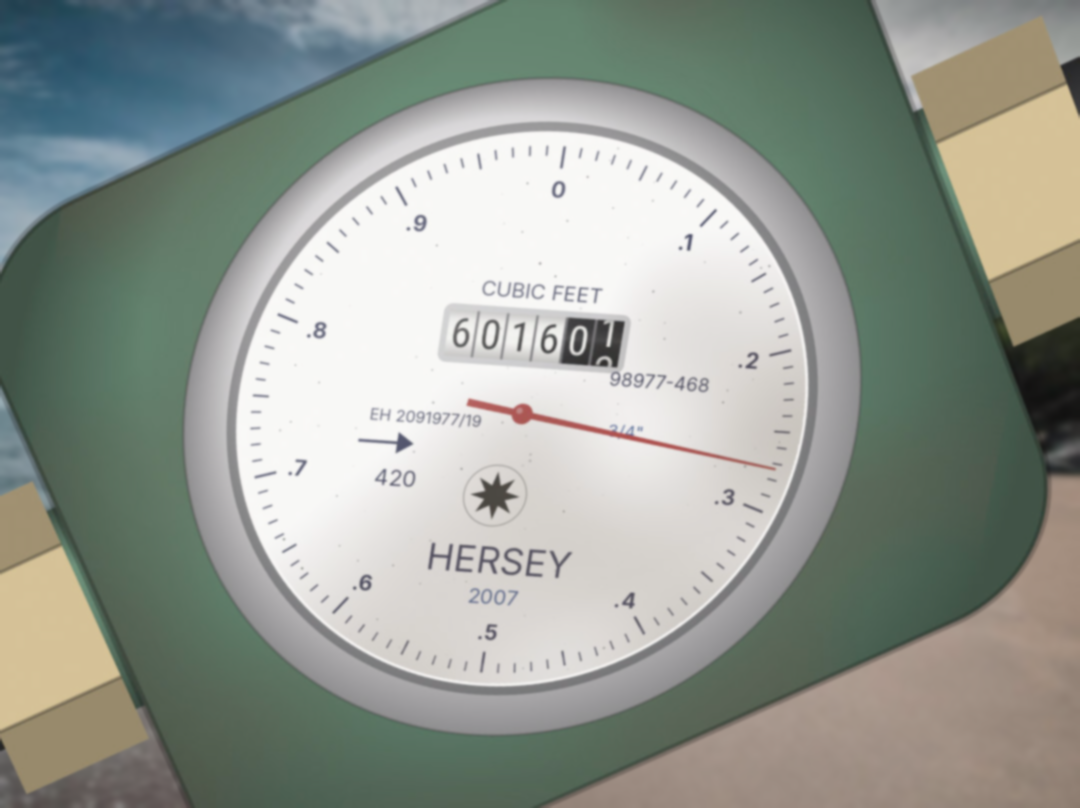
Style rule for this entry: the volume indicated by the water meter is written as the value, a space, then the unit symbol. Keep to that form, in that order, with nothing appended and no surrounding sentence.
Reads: 601601.27 ft³
